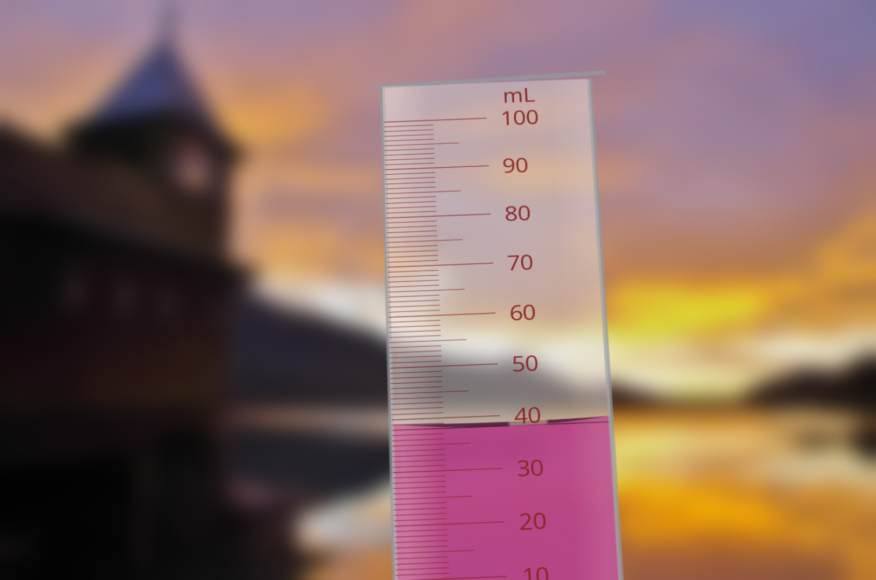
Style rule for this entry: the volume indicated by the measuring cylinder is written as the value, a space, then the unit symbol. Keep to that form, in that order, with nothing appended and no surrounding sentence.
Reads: 38 mL
